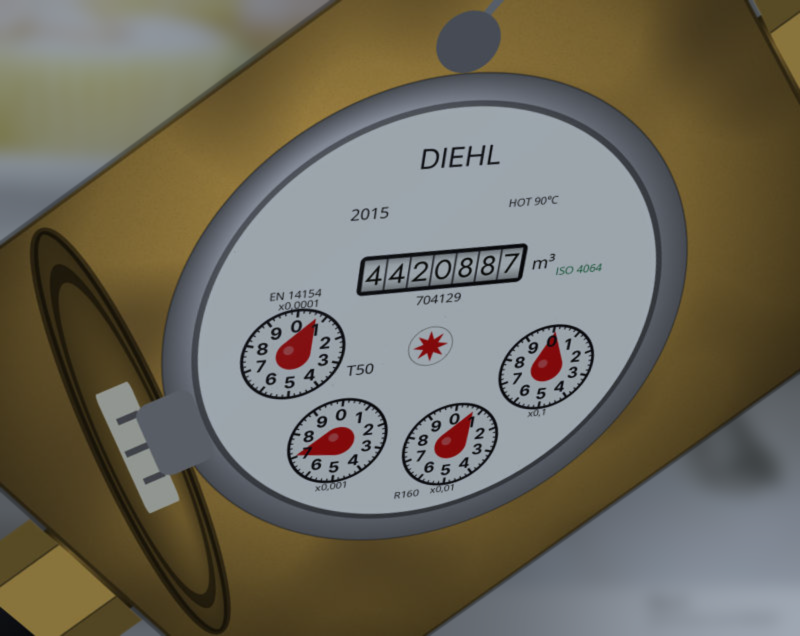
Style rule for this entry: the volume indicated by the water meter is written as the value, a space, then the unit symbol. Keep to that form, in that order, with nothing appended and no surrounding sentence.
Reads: 4420887.0070 m³
